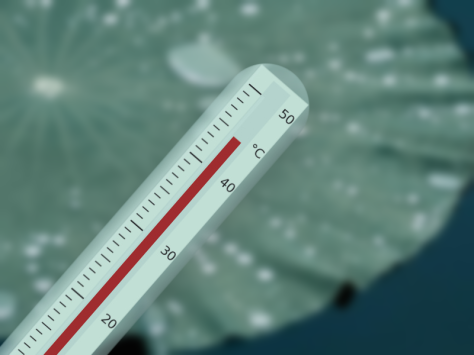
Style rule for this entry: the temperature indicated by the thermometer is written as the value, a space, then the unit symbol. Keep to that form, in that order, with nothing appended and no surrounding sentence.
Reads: 44.5 °C
